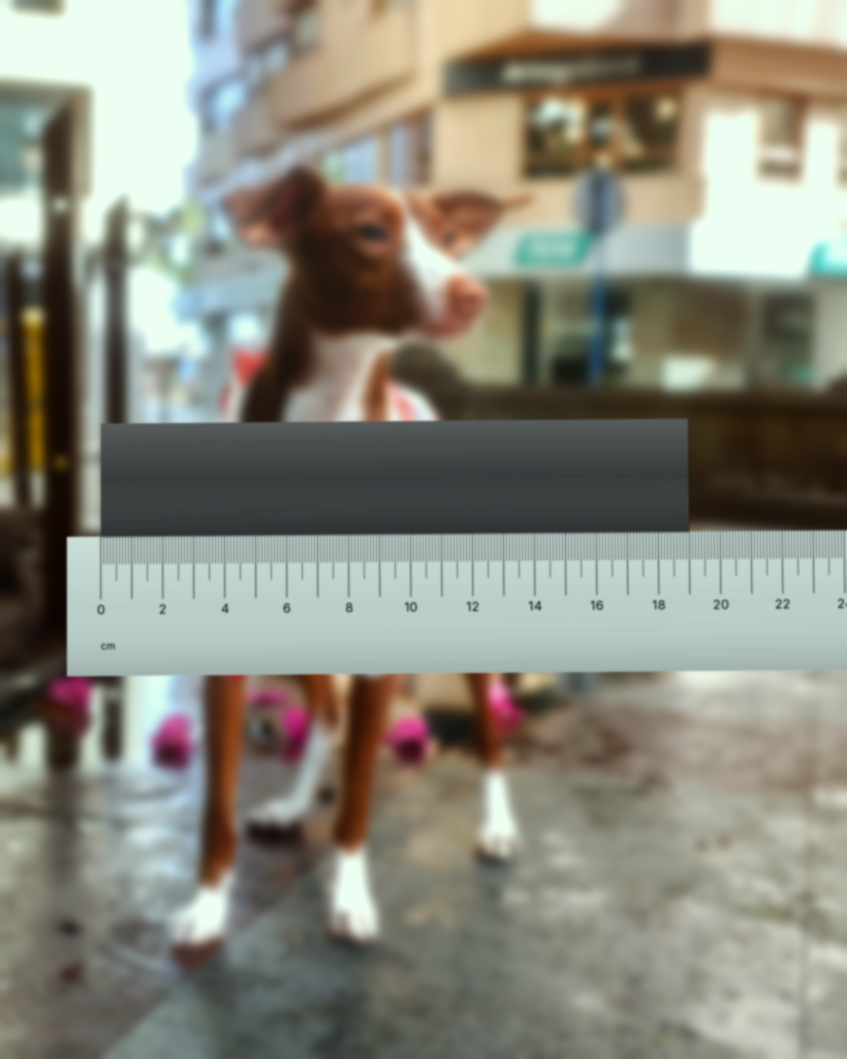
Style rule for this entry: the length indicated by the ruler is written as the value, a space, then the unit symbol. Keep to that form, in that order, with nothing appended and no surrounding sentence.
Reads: 19 cm
